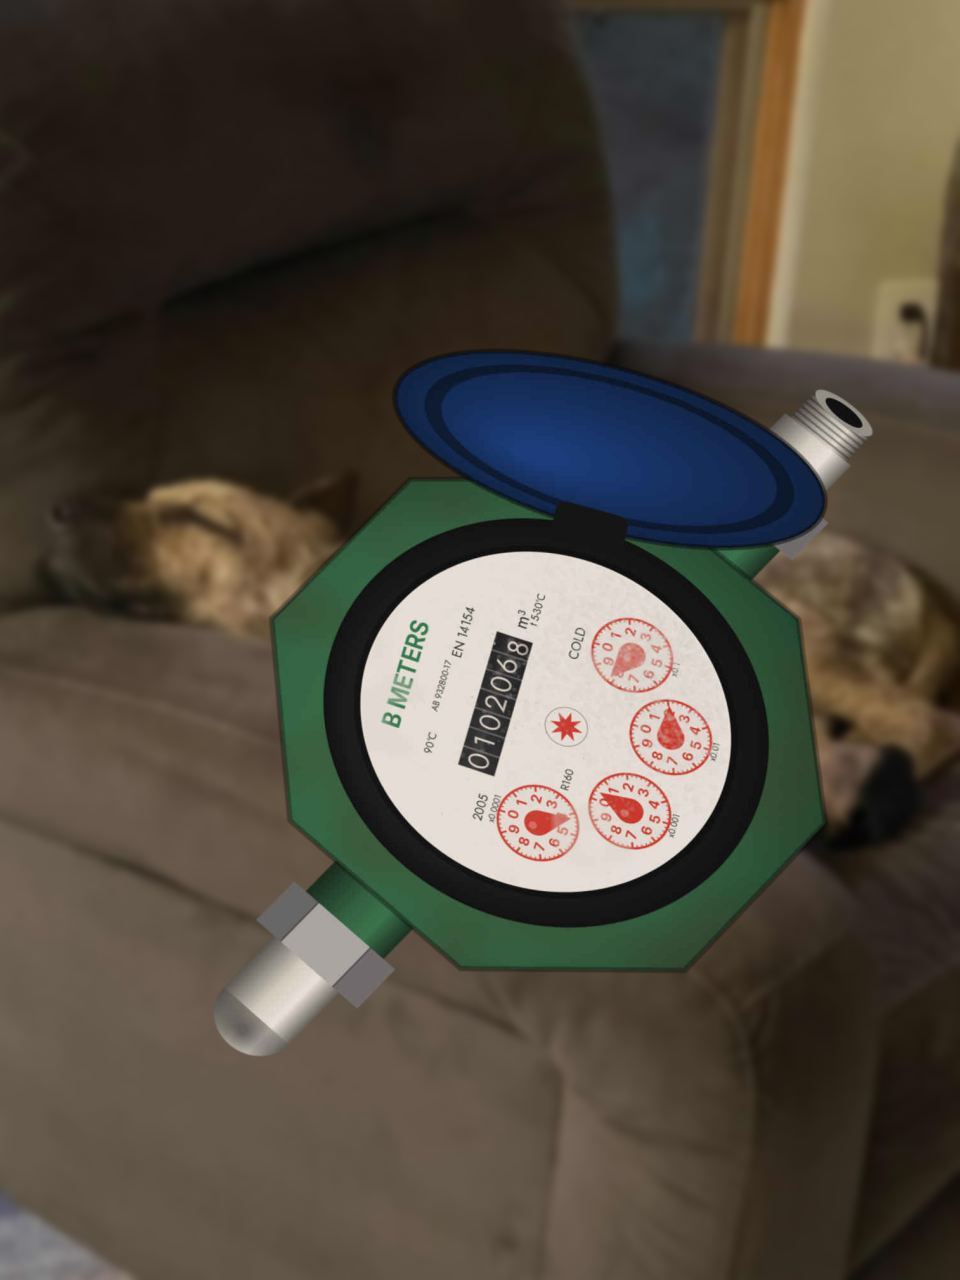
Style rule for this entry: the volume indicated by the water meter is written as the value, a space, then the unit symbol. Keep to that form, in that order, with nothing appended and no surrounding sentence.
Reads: 102067.8204 m³
